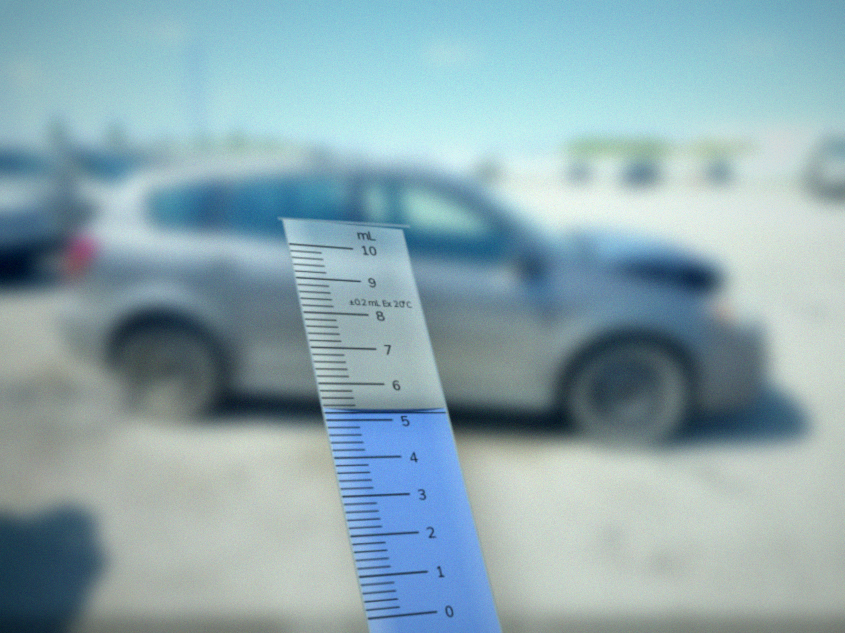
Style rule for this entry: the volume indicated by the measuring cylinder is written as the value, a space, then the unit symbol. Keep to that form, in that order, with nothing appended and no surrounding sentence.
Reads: 5.2 mL
